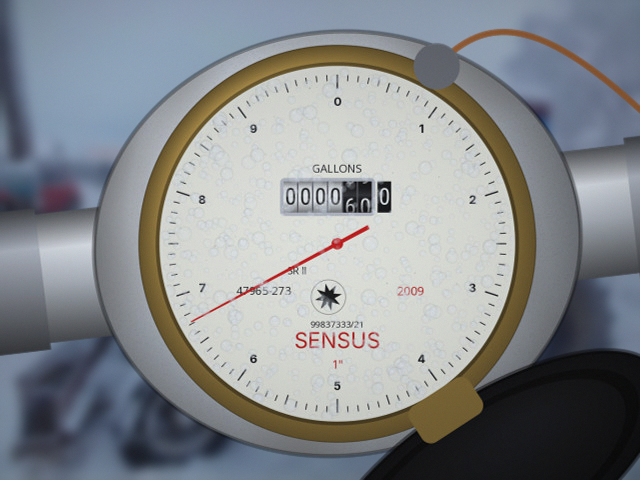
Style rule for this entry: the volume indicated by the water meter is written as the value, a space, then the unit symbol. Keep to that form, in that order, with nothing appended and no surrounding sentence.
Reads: 596.7 gal
